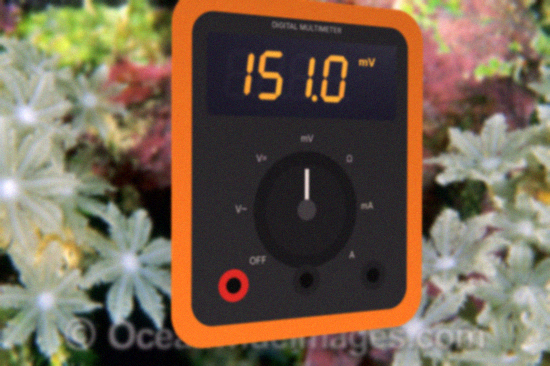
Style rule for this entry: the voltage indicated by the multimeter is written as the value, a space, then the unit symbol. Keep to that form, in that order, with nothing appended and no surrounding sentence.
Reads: 151.0 mV
